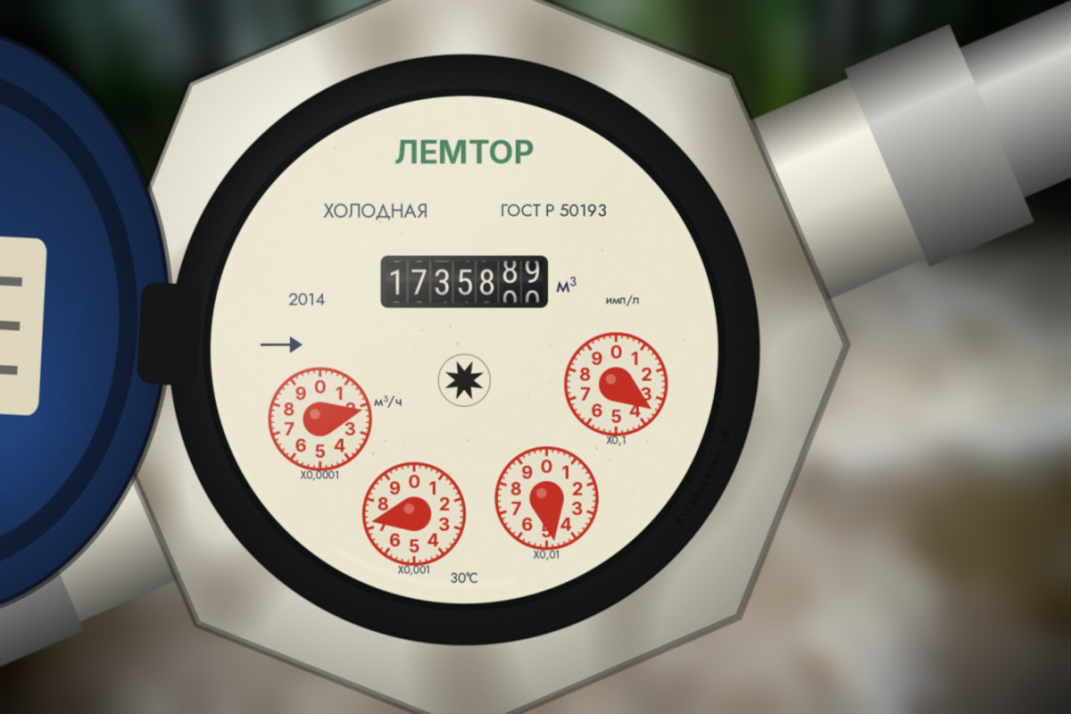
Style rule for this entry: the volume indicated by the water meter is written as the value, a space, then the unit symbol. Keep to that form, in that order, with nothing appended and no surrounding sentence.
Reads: 1735889.3472 m³
